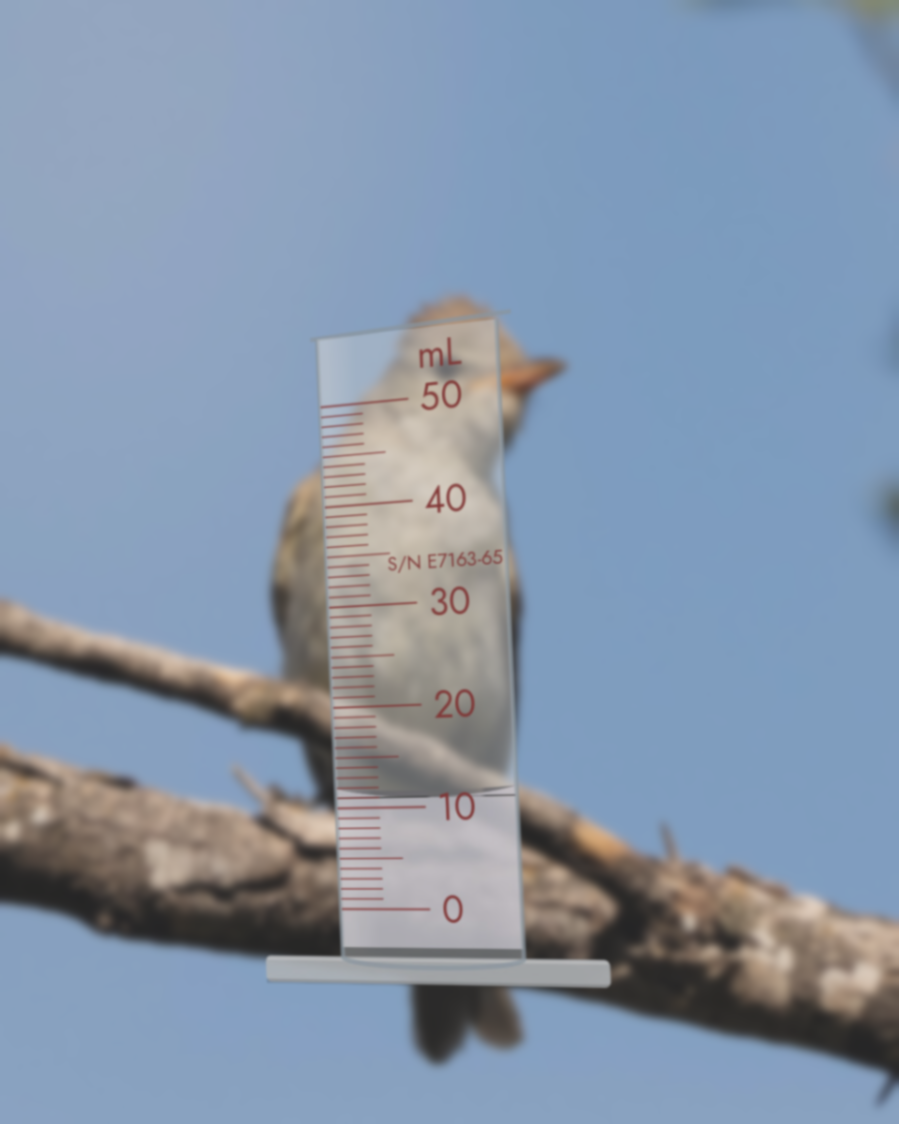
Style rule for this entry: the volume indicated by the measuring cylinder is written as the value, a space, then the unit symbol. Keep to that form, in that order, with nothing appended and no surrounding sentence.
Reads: 11 mL
